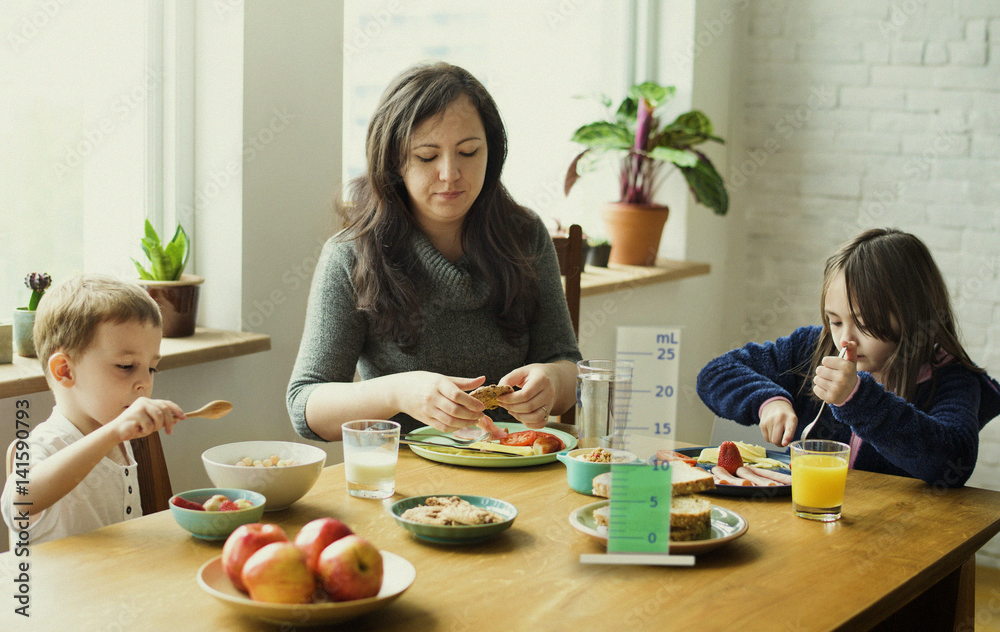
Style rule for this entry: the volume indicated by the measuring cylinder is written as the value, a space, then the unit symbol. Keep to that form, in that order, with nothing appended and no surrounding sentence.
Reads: 10 mL
